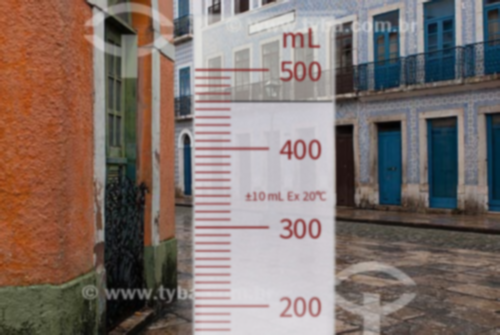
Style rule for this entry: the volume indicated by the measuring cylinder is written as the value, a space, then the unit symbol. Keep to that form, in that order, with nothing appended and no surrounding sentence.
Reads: 460 mL
